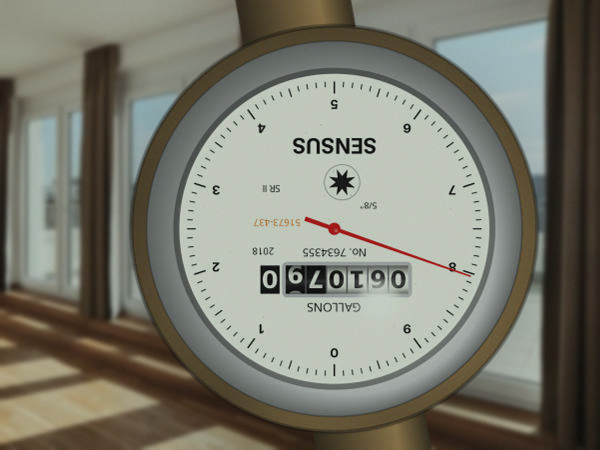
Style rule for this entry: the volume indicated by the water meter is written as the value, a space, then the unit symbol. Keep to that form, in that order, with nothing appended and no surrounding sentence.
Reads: 610788.0 gal
